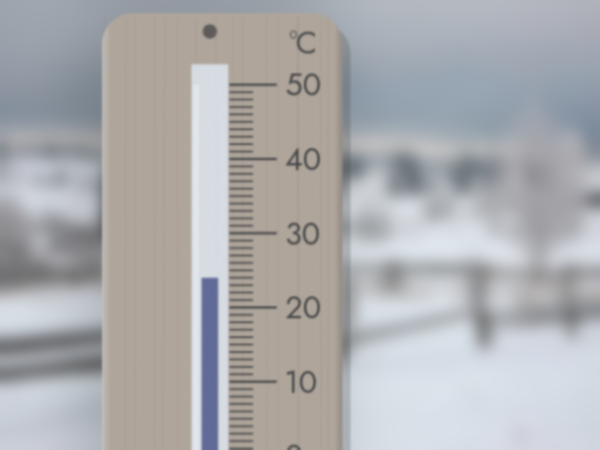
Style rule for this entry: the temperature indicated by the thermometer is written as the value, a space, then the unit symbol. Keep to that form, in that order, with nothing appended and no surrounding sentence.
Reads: 24 °C
